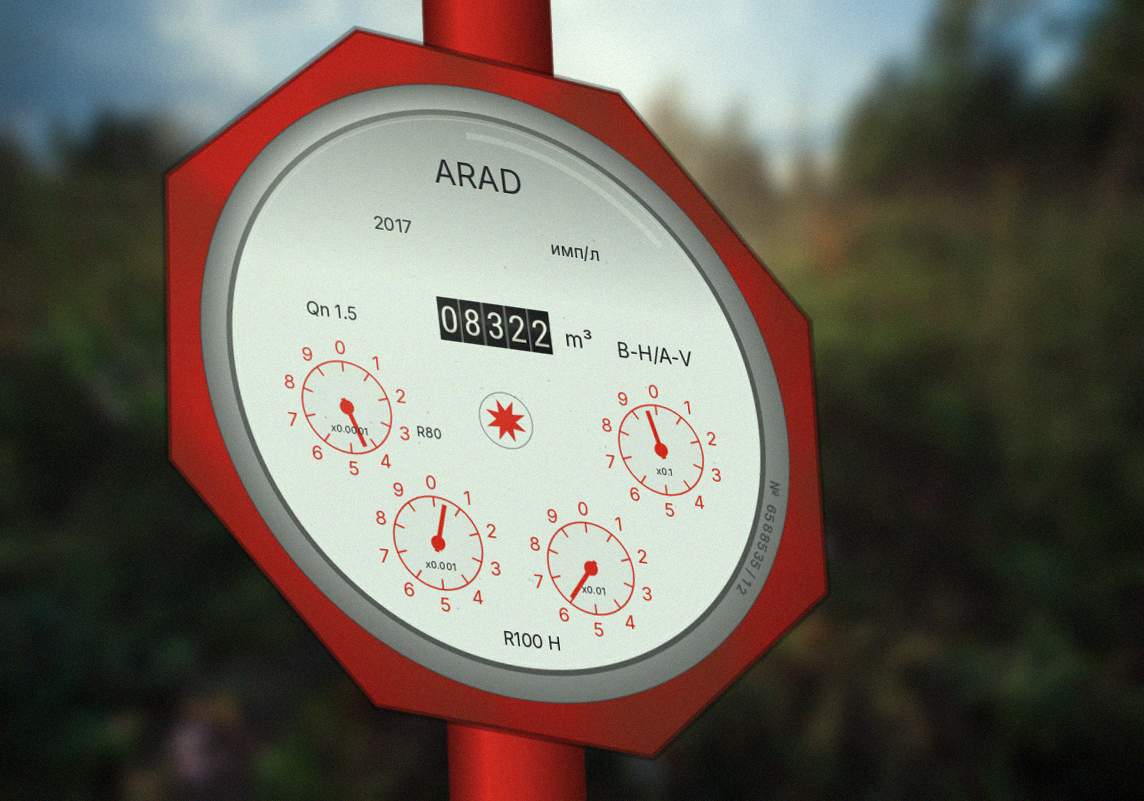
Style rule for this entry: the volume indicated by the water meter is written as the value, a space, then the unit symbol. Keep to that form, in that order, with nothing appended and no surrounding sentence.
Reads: 8321.9604 m³
